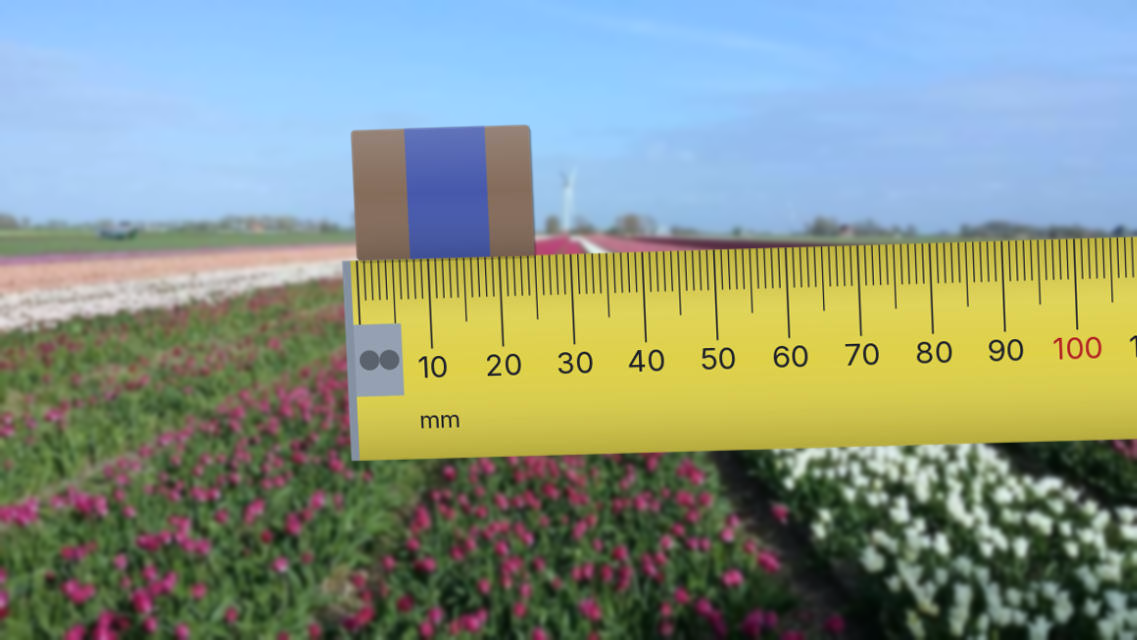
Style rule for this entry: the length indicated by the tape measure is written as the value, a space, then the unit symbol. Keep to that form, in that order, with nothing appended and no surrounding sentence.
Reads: 25 mm
